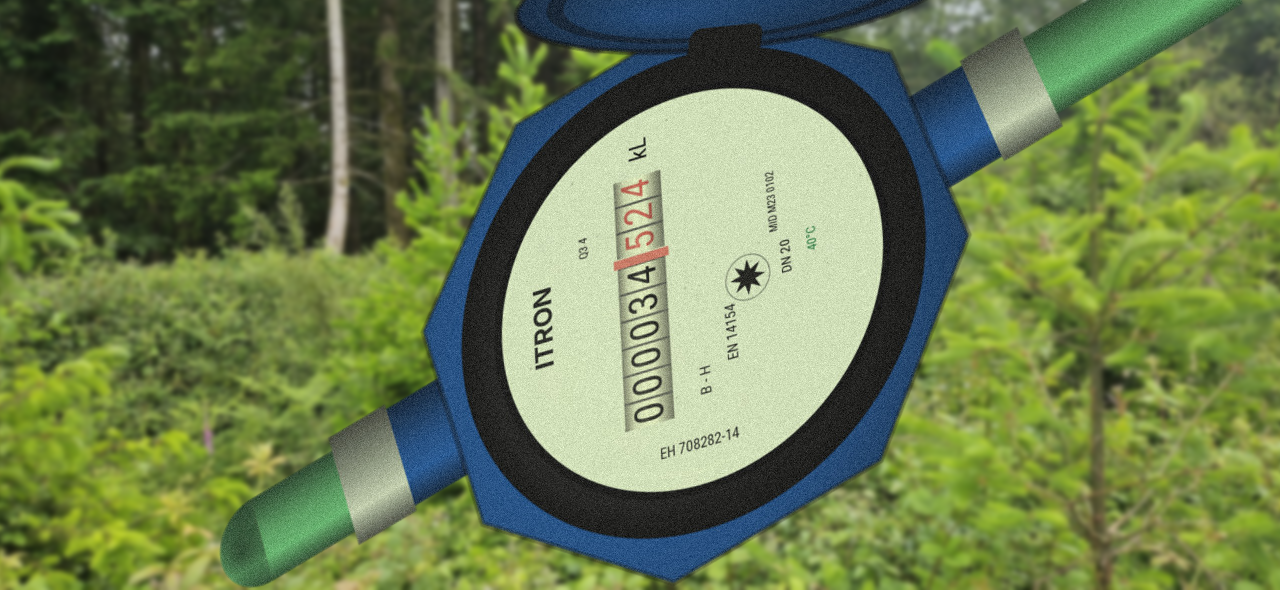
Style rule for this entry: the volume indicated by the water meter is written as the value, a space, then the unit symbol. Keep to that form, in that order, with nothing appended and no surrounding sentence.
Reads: 34.524 kL
